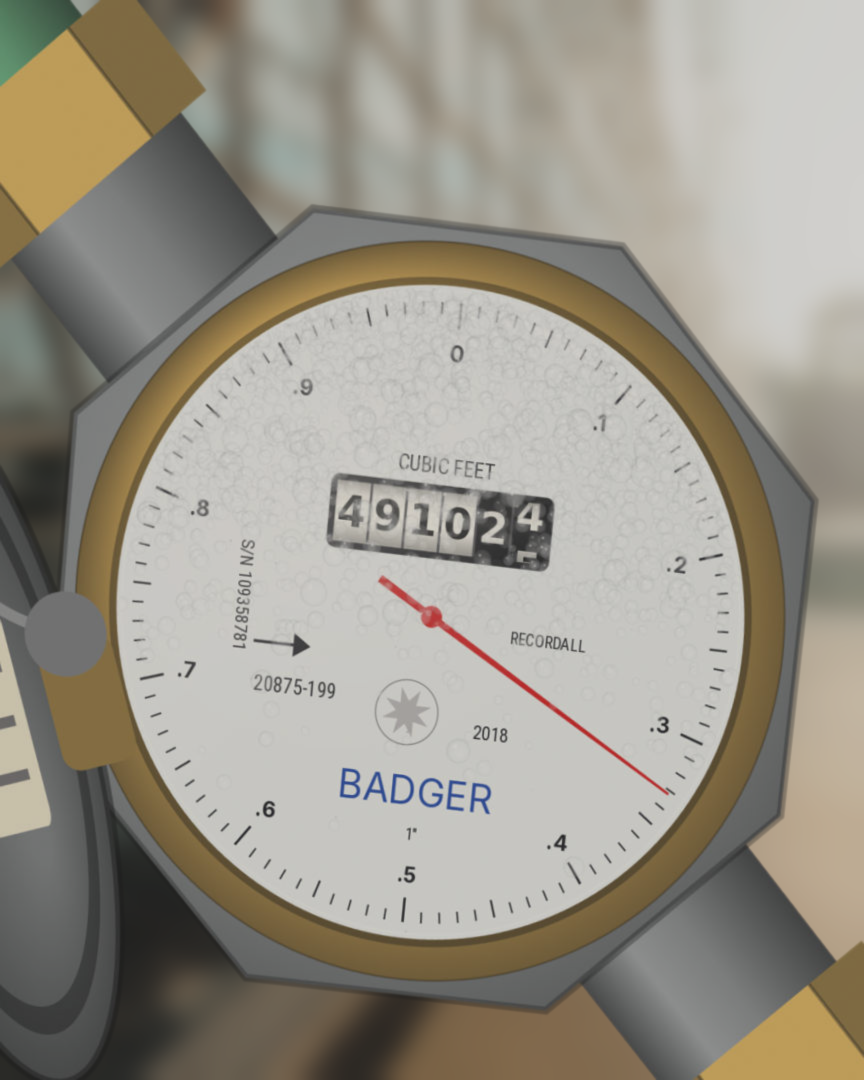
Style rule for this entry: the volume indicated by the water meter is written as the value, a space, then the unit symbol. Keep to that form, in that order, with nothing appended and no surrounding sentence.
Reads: 491024.33 ft³
